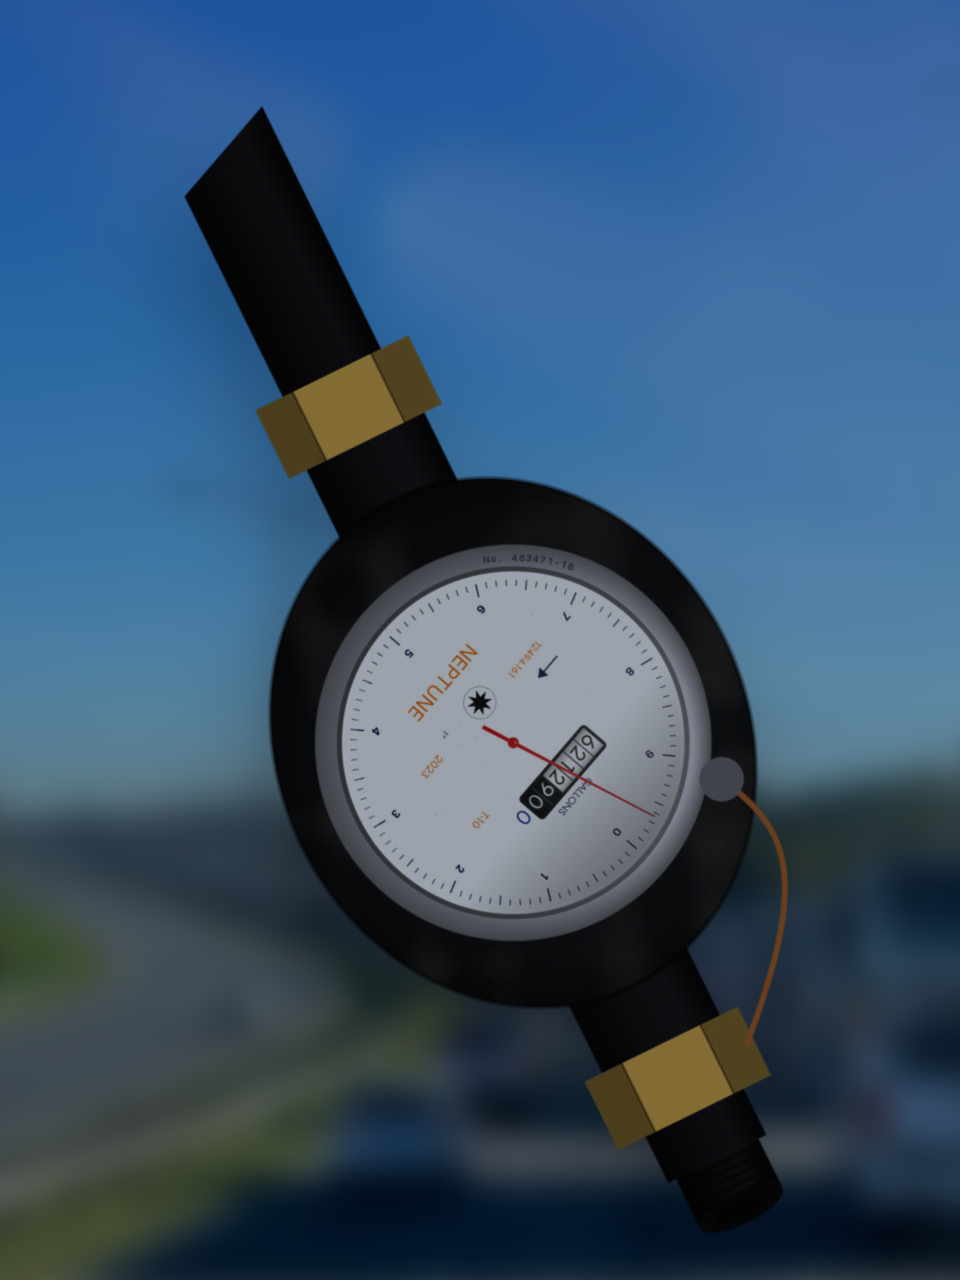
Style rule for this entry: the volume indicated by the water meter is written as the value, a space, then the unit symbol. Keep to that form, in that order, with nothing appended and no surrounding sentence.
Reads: 6212899.6 gal
